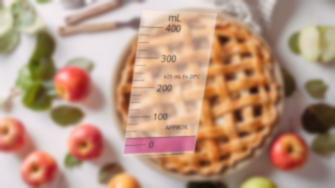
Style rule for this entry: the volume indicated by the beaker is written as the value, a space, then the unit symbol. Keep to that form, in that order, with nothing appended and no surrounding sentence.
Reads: 25 mL
